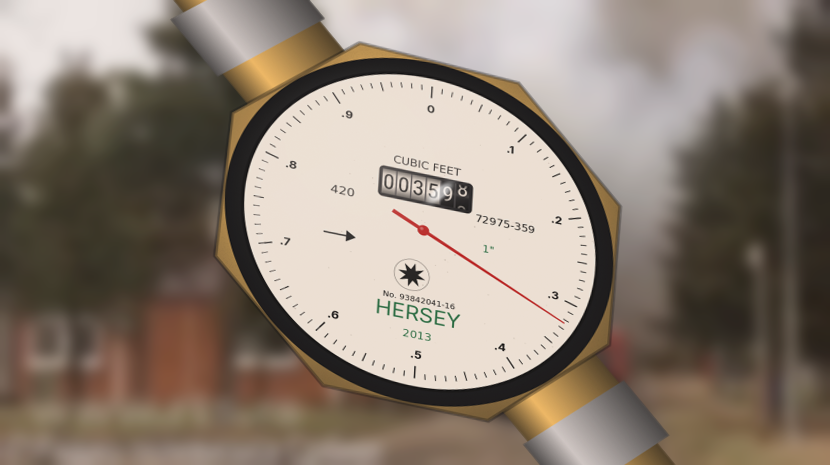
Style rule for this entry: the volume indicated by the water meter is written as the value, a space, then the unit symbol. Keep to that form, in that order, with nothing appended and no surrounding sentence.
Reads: 3598.32 ft³
